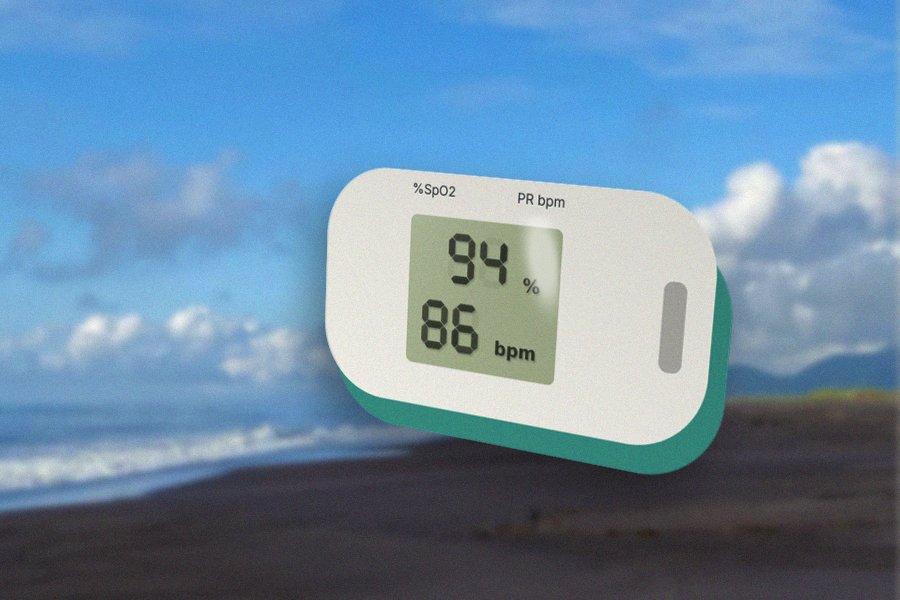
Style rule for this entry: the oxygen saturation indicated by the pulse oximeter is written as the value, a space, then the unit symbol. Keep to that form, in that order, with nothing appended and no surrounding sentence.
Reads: 94 %
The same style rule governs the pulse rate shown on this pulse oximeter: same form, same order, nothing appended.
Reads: 86 bpm
